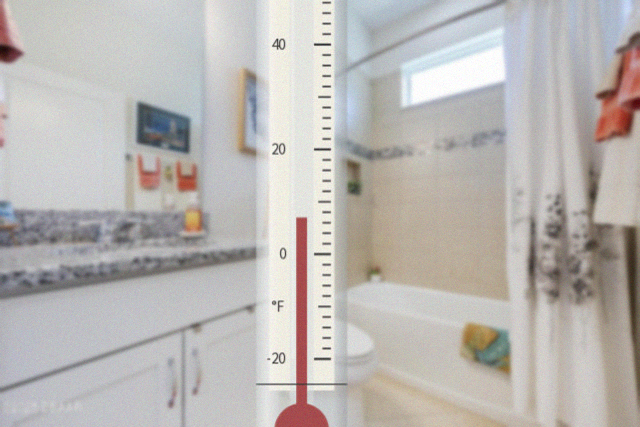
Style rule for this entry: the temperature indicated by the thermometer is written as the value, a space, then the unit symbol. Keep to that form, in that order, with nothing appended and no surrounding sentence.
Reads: 7 °F
